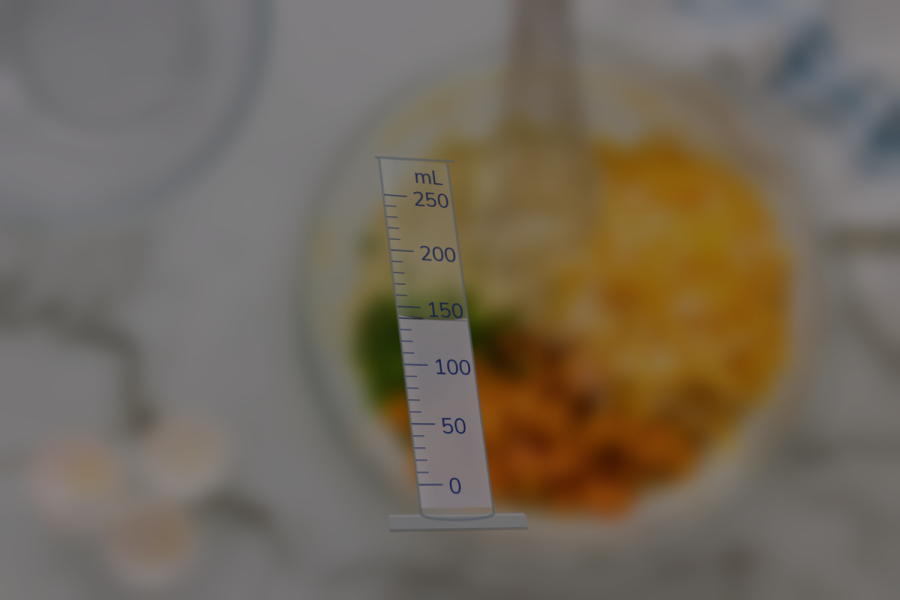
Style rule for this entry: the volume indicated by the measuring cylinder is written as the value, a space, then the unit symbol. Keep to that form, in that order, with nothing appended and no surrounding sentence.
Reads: 140 mL
